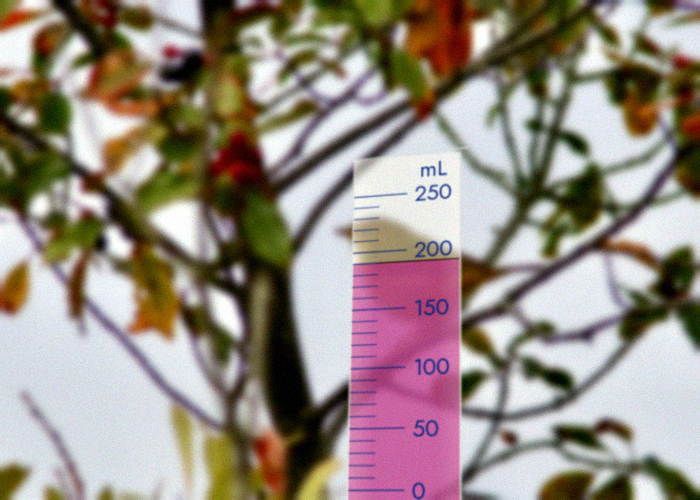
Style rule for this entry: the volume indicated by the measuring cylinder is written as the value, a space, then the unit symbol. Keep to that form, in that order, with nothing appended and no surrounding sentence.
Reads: 190 mL
